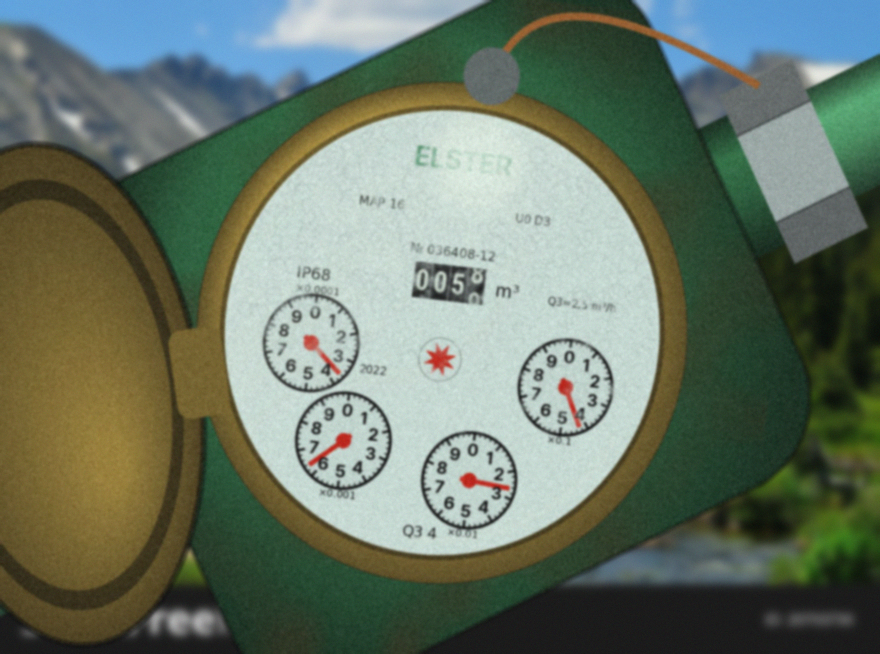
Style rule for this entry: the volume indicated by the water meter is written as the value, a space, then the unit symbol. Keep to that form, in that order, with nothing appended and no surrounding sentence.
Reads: 58.4263 m³
